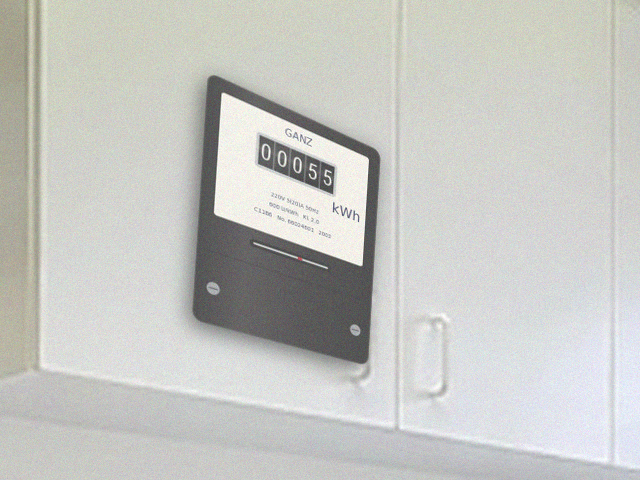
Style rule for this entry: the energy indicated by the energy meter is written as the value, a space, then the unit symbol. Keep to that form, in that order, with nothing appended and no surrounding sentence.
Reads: 55 kWh
